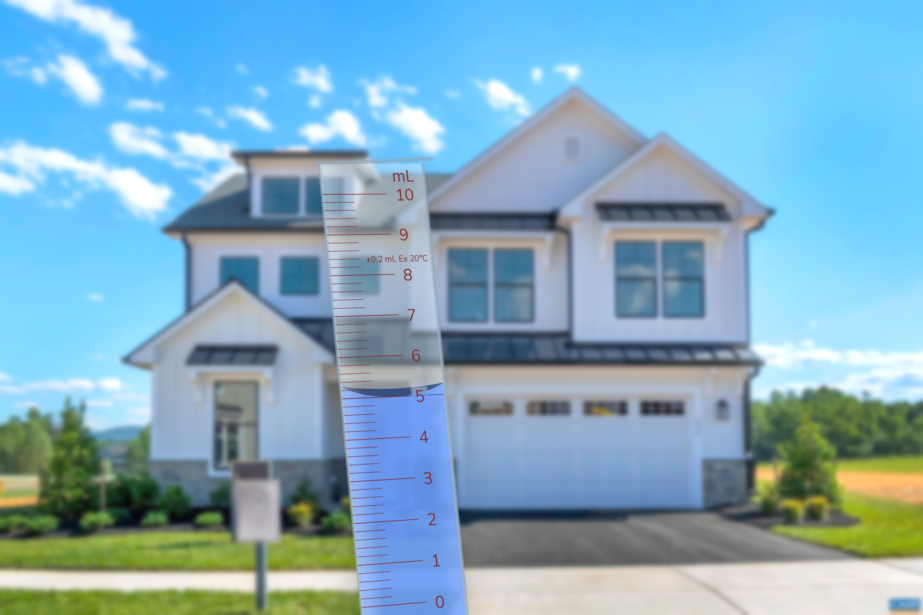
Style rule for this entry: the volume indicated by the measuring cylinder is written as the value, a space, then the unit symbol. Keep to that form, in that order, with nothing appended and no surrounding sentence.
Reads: 5 mL
